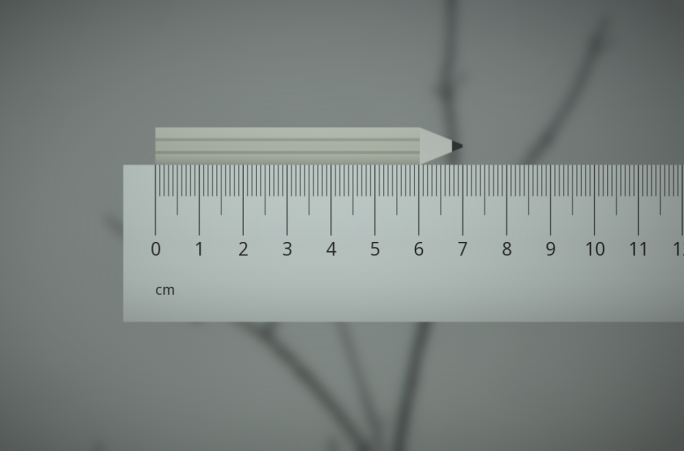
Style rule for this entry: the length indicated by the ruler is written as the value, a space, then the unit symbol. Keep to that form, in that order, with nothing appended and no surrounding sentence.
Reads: 7 cm
